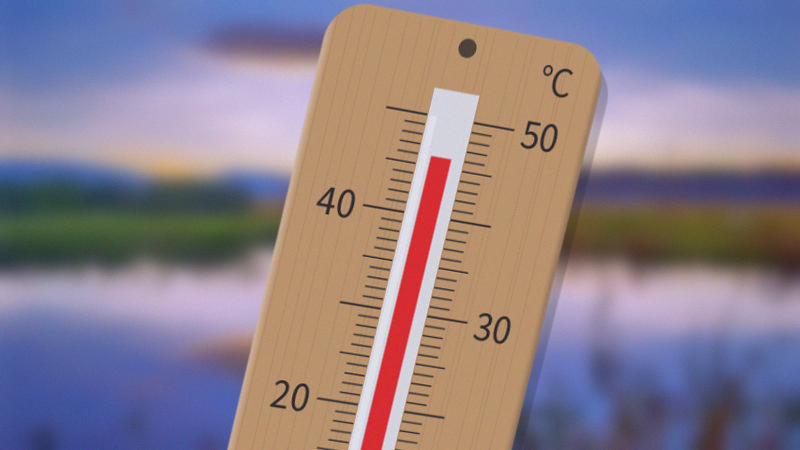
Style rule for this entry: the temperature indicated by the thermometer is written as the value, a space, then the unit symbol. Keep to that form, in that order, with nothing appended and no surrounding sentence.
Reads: 46 °C
